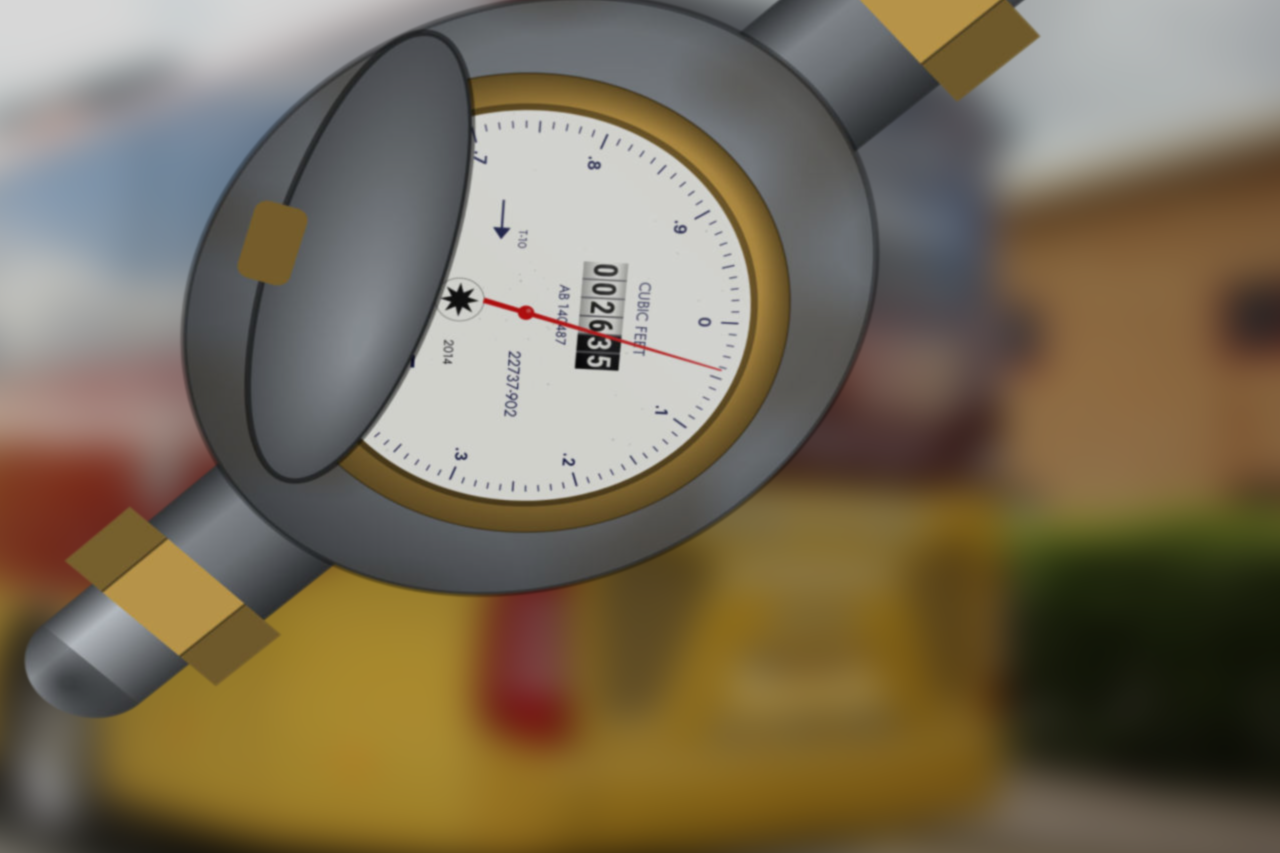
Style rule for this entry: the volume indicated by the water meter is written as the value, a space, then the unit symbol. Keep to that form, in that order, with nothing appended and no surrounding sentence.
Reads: 2635.04 ft³
